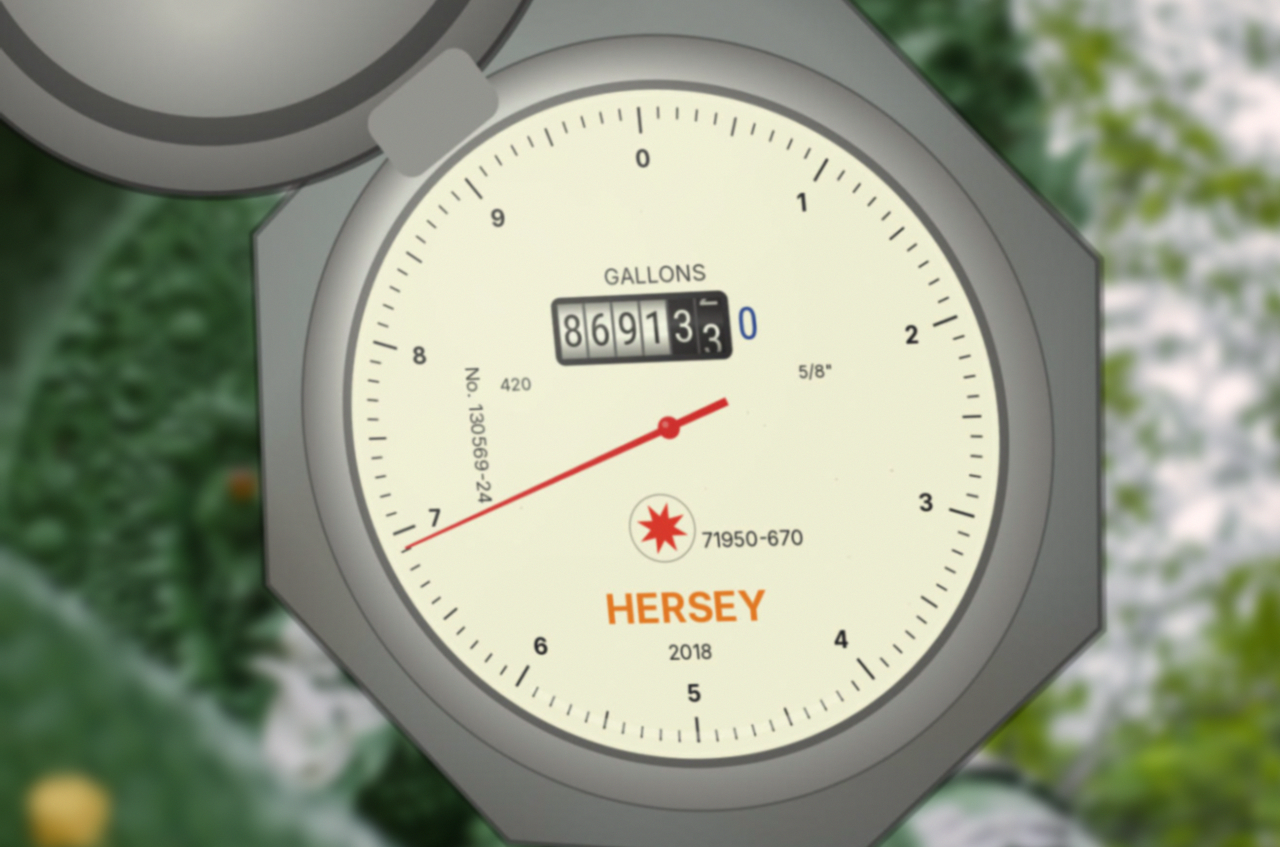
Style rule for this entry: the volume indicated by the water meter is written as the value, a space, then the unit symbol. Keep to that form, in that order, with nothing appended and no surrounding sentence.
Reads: 8691326.9 gal
